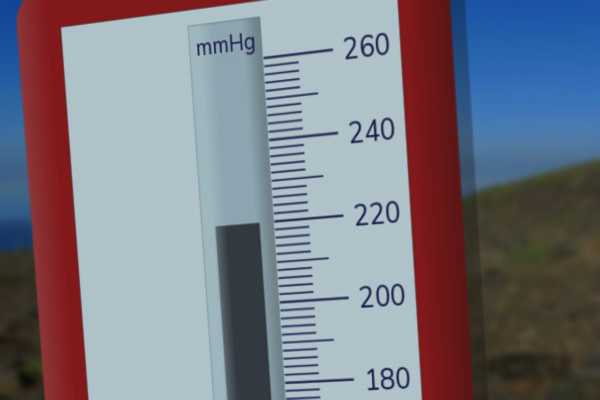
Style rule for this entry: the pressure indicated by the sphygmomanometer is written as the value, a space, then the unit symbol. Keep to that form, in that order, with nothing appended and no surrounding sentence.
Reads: 220 mmHg
